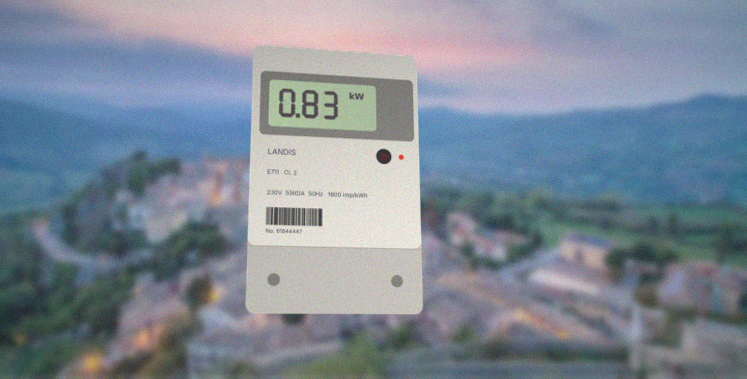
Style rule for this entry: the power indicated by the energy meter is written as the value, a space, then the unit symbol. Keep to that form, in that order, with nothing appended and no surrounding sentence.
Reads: 0.83 kW
